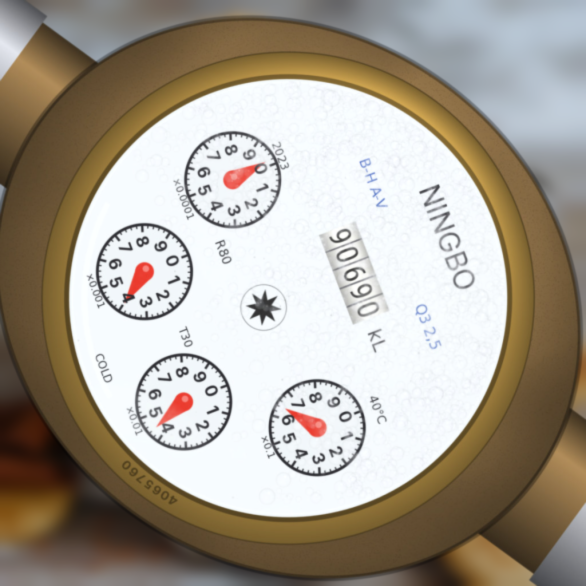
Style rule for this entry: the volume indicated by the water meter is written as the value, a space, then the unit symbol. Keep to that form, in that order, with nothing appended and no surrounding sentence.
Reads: 90690.6439 kL
